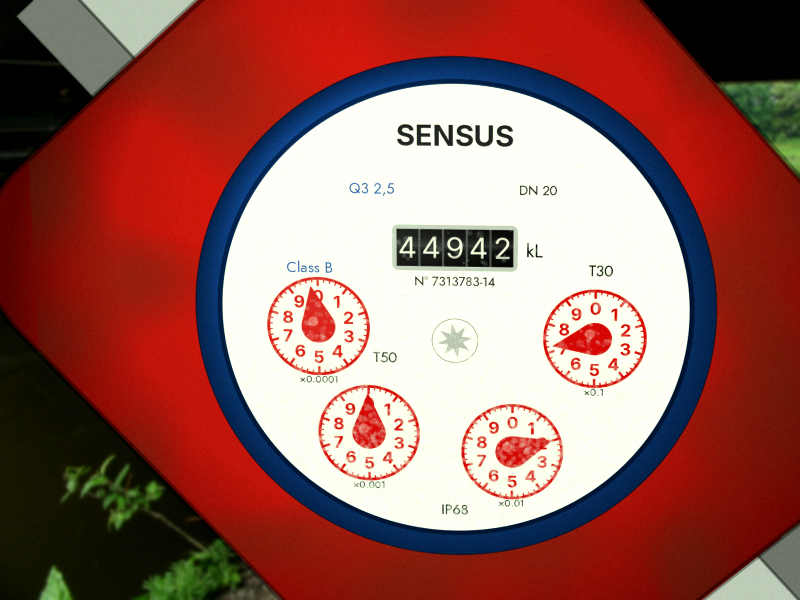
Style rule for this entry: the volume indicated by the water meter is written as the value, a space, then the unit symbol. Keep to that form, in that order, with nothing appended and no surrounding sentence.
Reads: 44942.7199 kL
